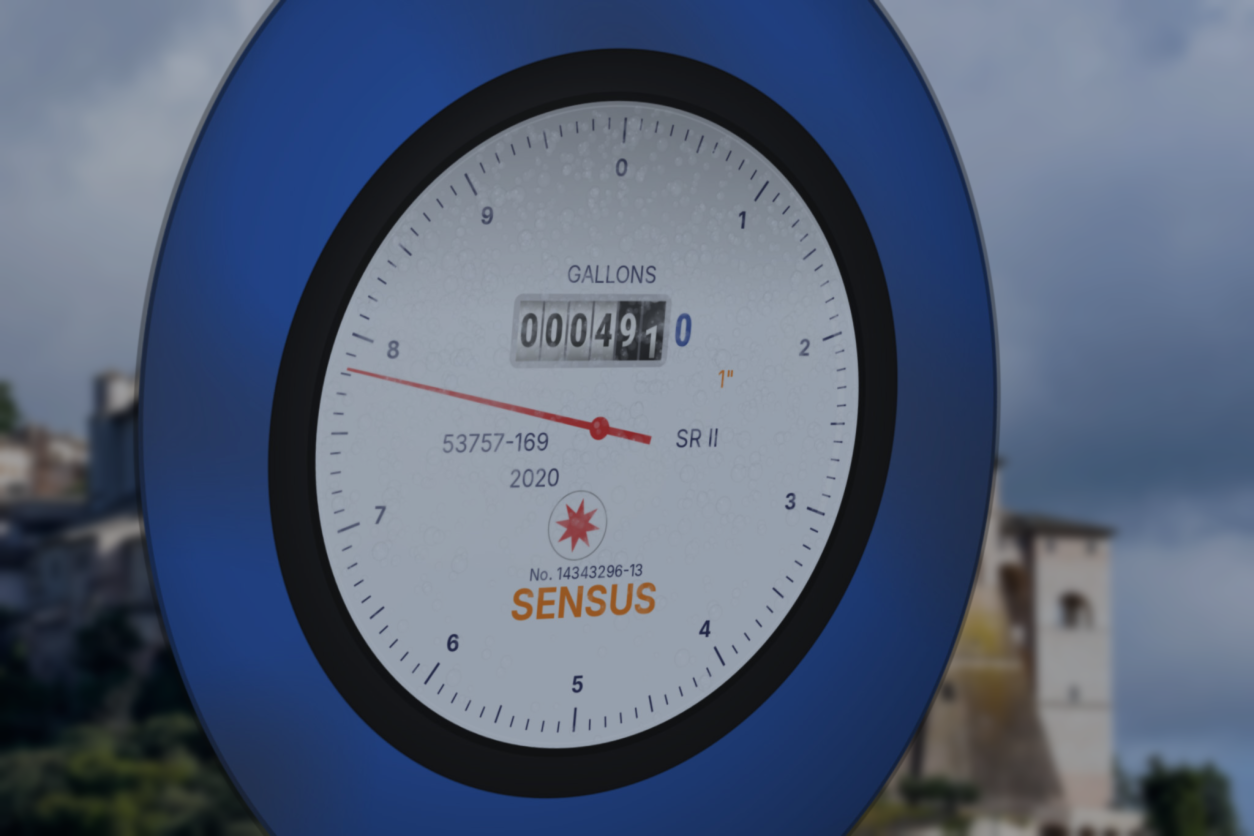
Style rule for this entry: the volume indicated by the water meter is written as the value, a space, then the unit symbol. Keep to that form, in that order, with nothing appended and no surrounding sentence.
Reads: 4907.8 gal
